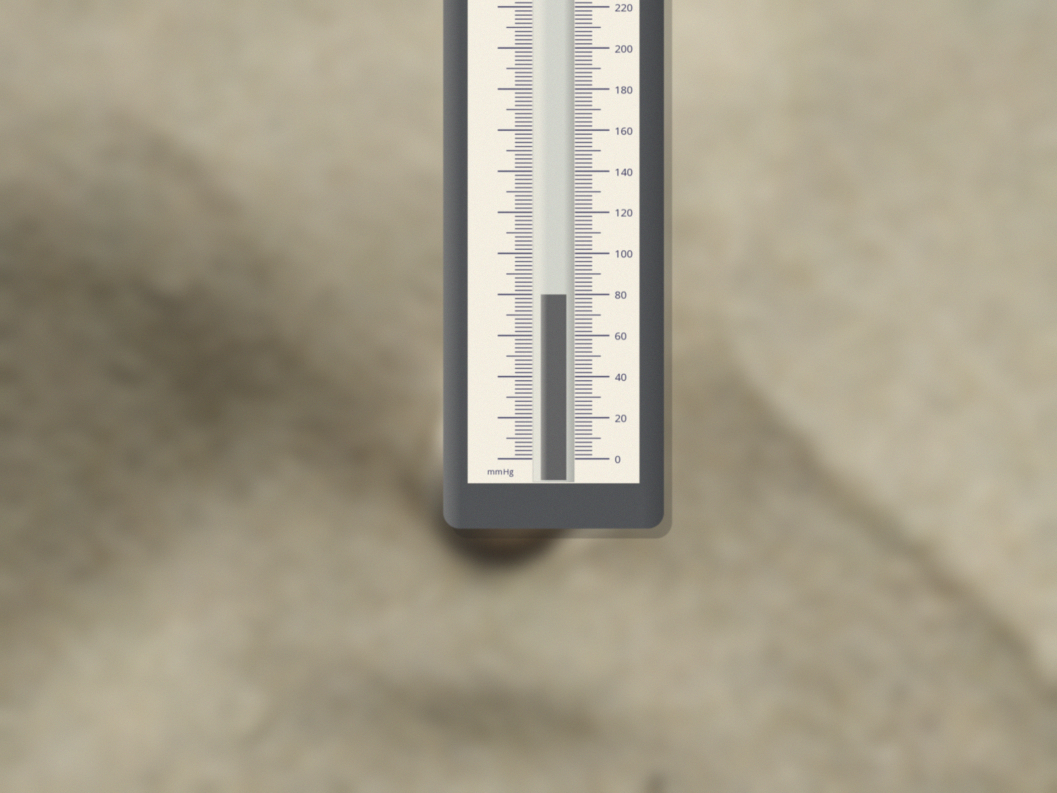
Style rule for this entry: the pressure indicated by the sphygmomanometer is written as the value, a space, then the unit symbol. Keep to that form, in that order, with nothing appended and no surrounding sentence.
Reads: 80 mmHg
